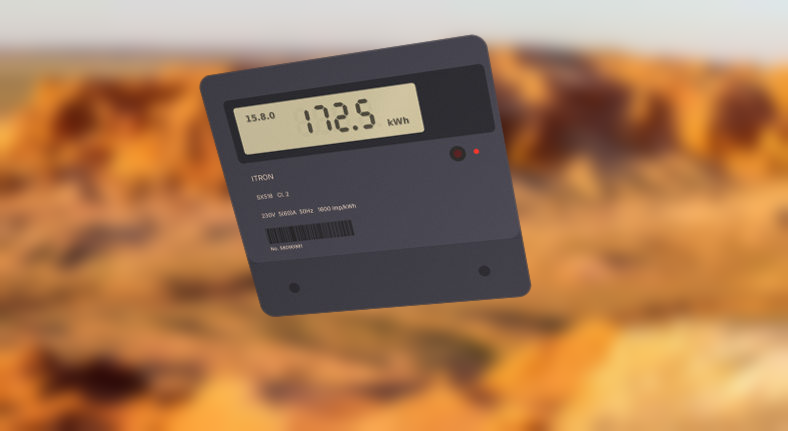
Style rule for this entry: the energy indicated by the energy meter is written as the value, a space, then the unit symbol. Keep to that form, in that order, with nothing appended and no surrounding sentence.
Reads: 172.5 kWh
